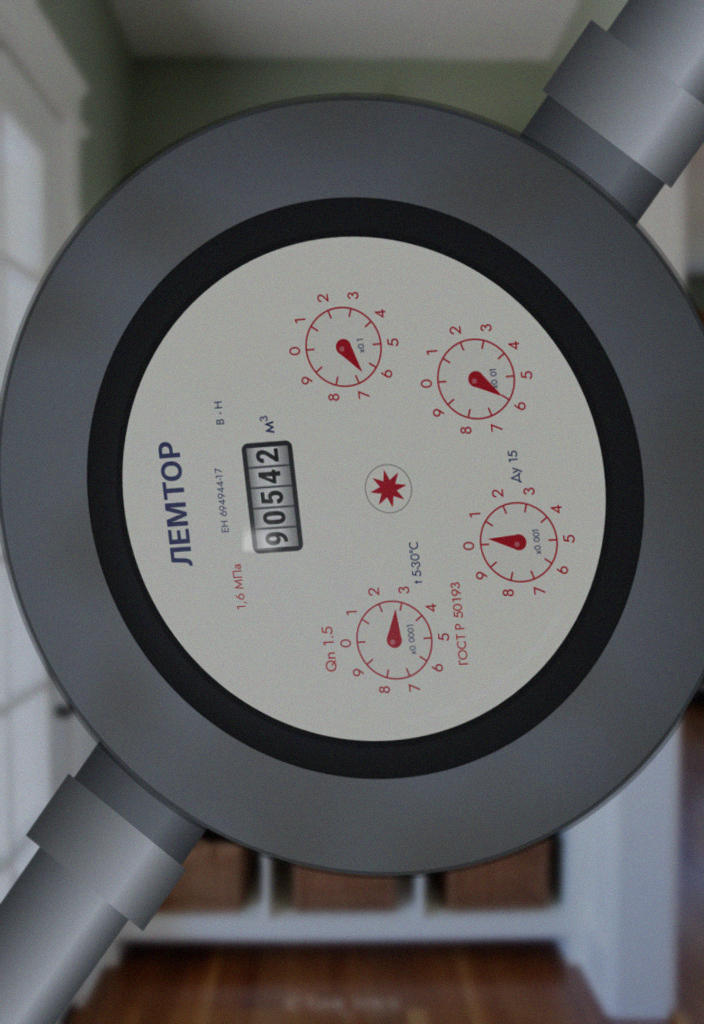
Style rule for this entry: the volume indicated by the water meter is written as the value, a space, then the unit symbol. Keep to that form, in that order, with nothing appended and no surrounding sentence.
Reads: 90542.6602 m³
